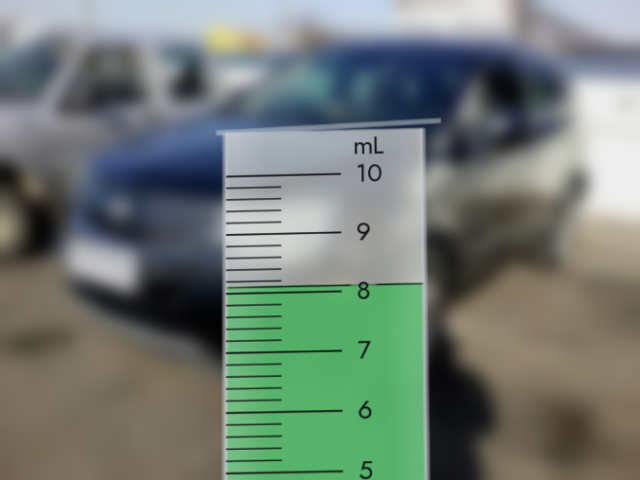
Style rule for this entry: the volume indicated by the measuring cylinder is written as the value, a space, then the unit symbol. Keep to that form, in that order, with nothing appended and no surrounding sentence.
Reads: 8.1 mL
